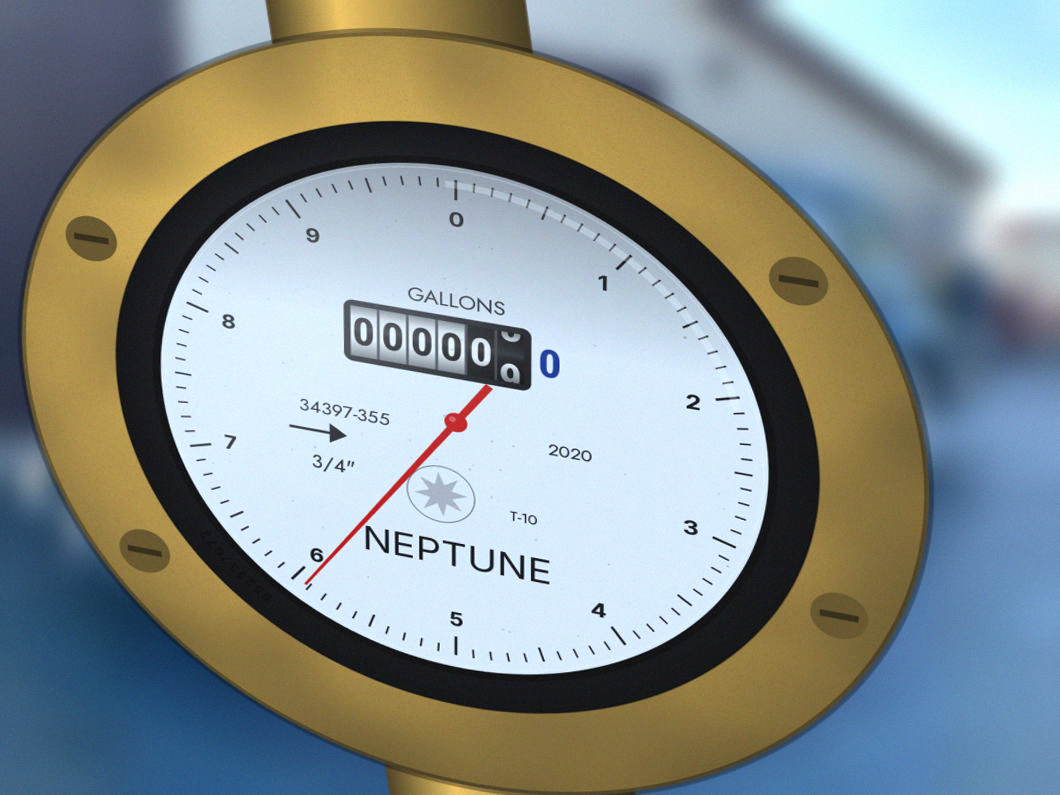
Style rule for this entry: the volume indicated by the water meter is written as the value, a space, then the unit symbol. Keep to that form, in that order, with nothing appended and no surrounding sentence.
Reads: 85.9 gal
